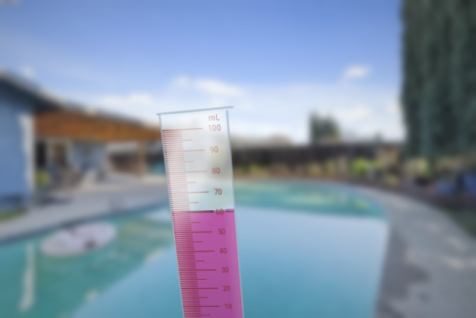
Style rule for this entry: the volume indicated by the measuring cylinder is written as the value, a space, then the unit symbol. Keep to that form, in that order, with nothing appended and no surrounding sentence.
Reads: 60 mL
